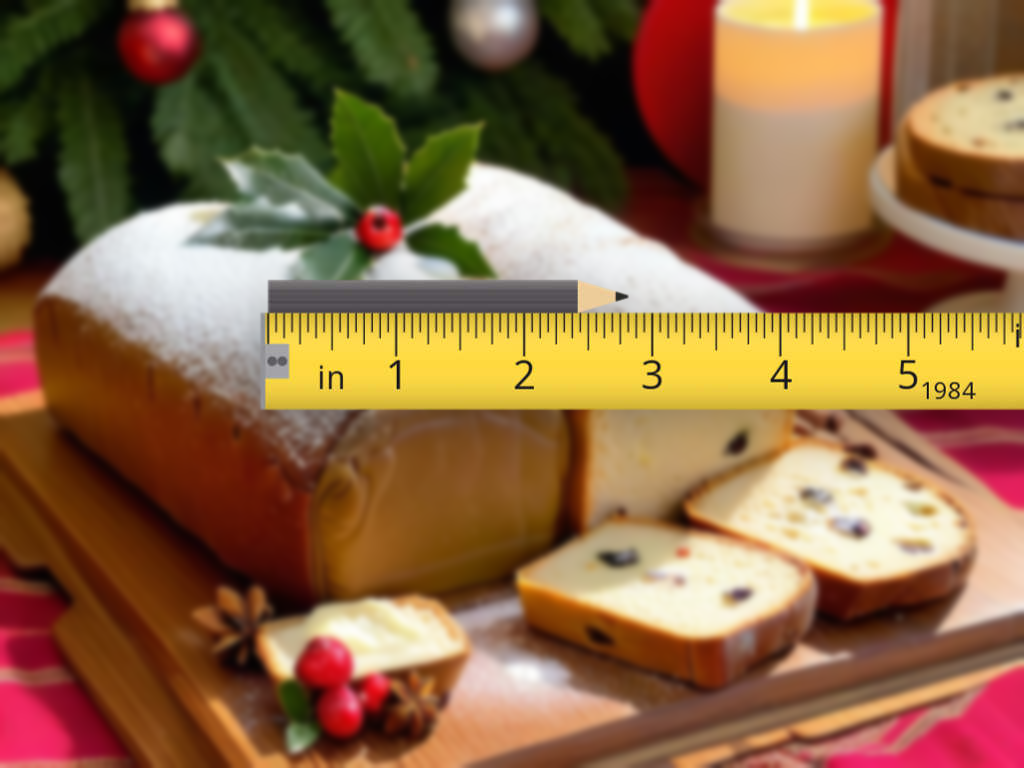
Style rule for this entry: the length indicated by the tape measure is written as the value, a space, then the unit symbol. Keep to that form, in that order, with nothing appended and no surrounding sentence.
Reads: 2.8125 in
